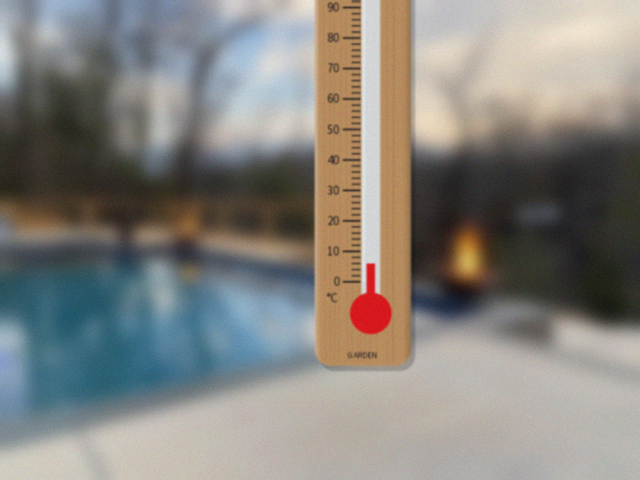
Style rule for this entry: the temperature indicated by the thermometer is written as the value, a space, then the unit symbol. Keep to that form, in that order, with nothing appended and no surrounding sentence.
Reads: 6 °C
